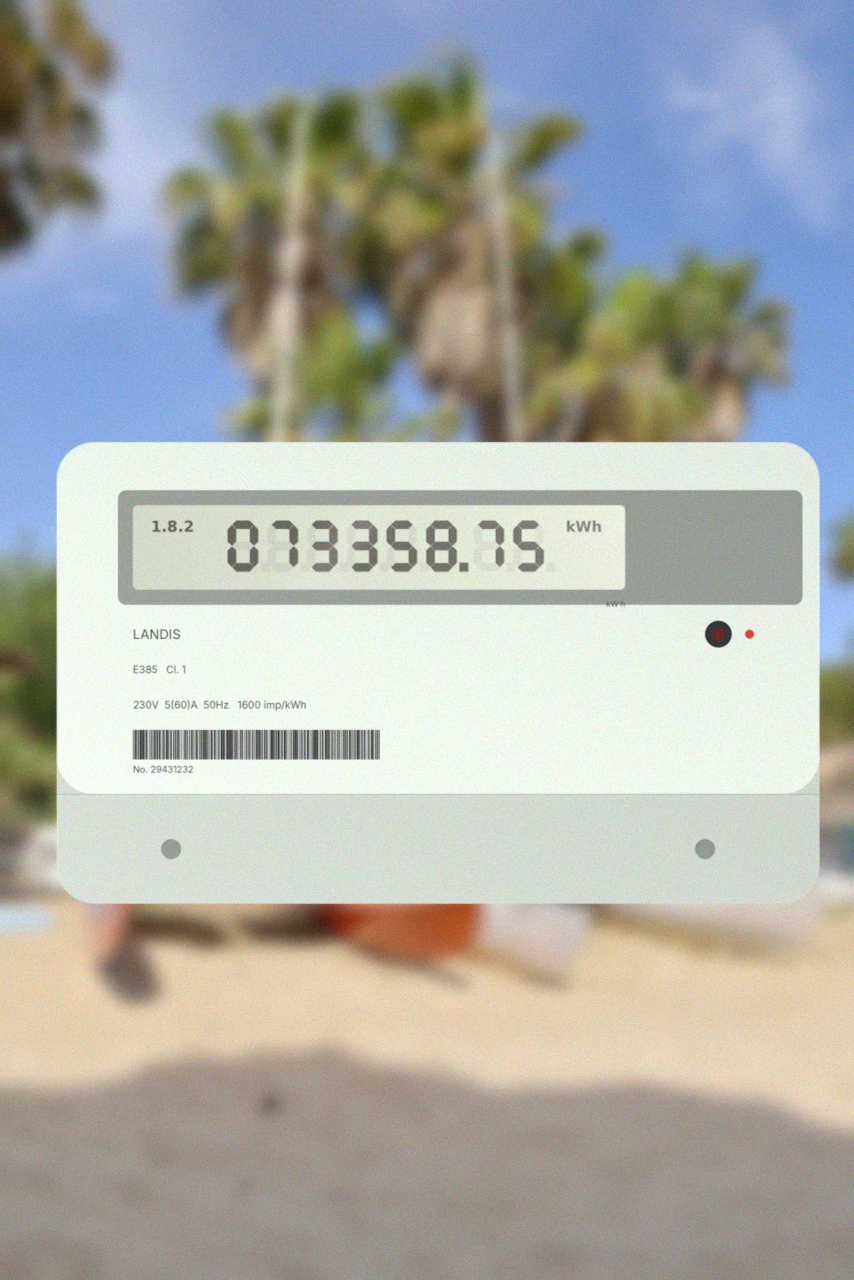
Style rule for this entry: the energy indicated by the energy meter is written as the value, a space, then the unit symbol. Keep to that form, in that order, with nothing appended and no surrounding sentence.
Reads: 73358.75 kWh
